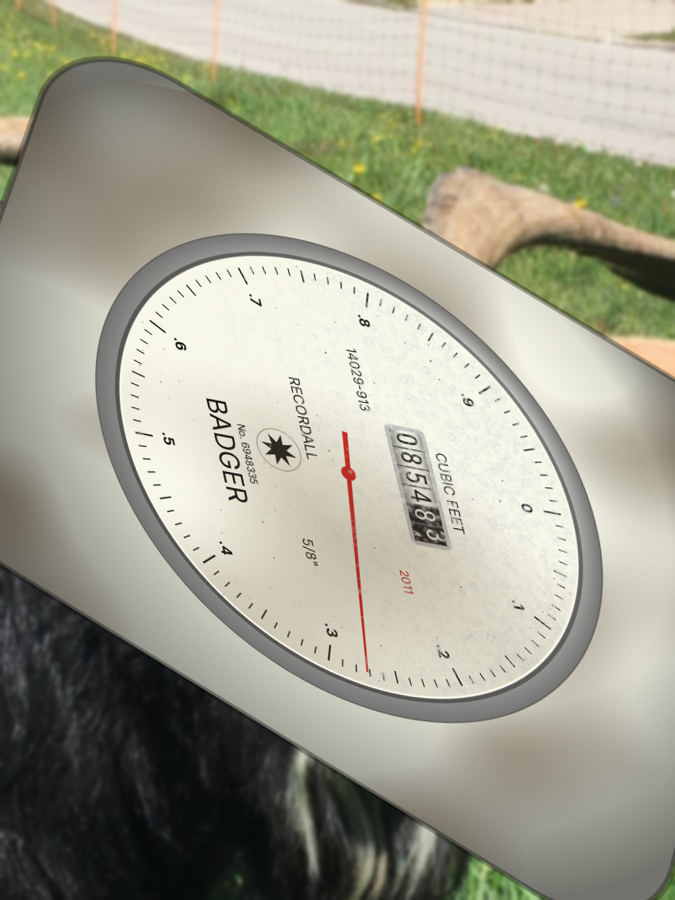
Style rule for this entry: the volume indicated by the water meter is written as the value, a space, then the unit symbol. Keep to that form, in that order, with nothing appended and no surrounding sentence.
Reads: 85483.27 ft³
